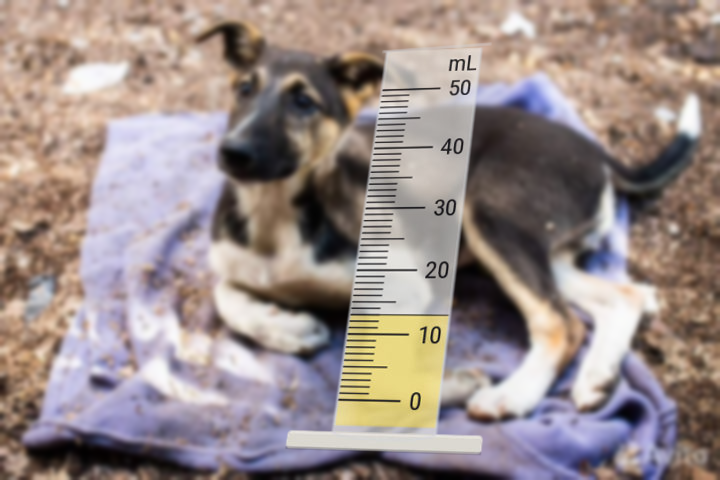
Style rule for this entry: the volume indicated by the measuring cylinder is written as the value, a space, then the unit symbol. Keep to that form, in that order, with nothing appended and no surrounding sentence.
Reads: 13 mL
